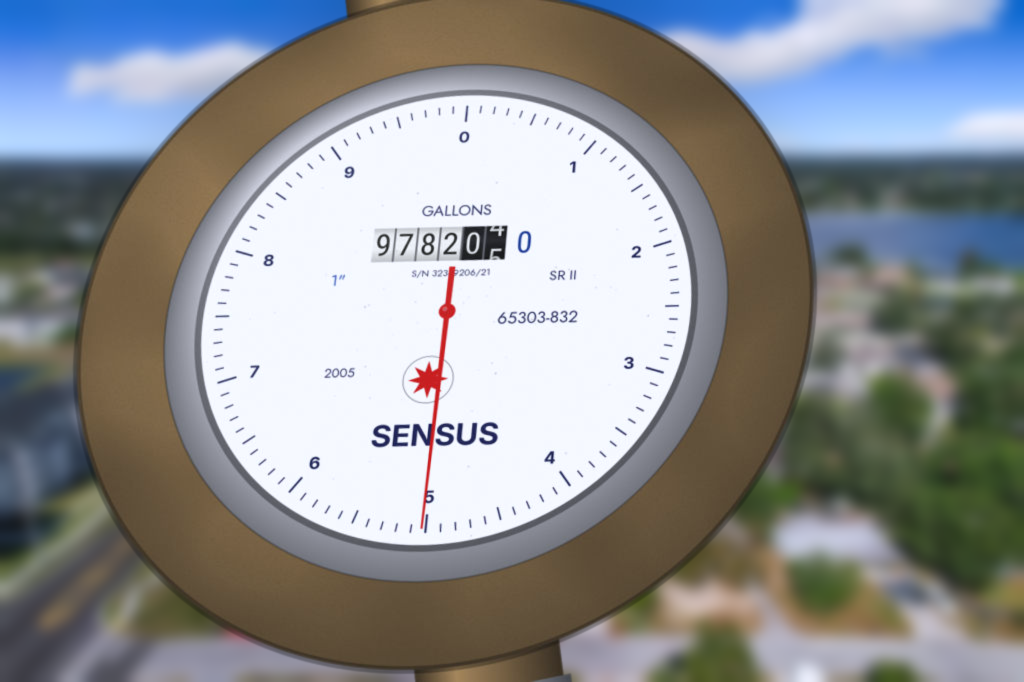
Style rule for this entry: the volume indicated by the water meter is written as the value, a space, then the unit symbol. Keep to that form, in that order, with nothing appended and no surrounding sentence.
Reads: 9782045.0 gal
